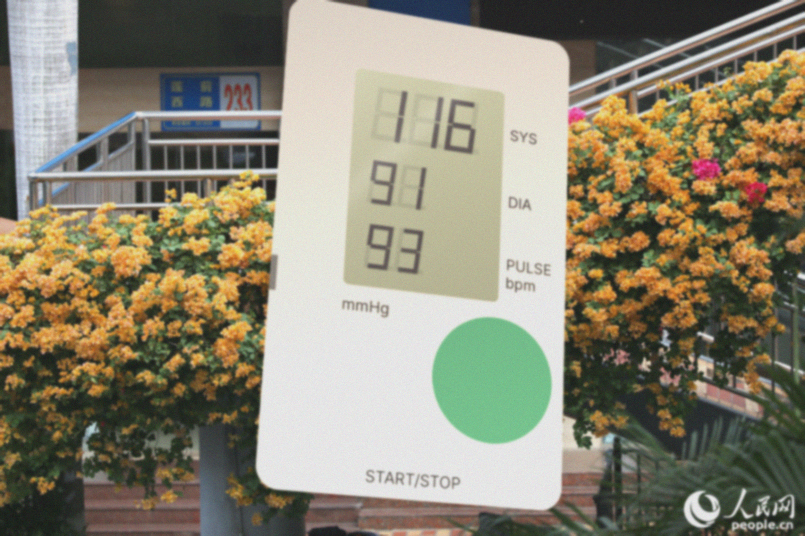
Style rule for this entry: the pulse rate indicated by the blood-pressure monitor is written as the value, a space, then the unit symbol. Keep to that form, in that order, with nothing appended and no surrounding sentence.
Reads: 93 bpm
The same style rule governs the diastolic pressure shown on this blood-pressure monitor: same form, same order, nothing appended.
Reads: 91 mmHg
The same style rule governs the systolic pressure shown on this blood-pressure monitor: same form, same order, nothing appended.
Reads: 116 mmHg
